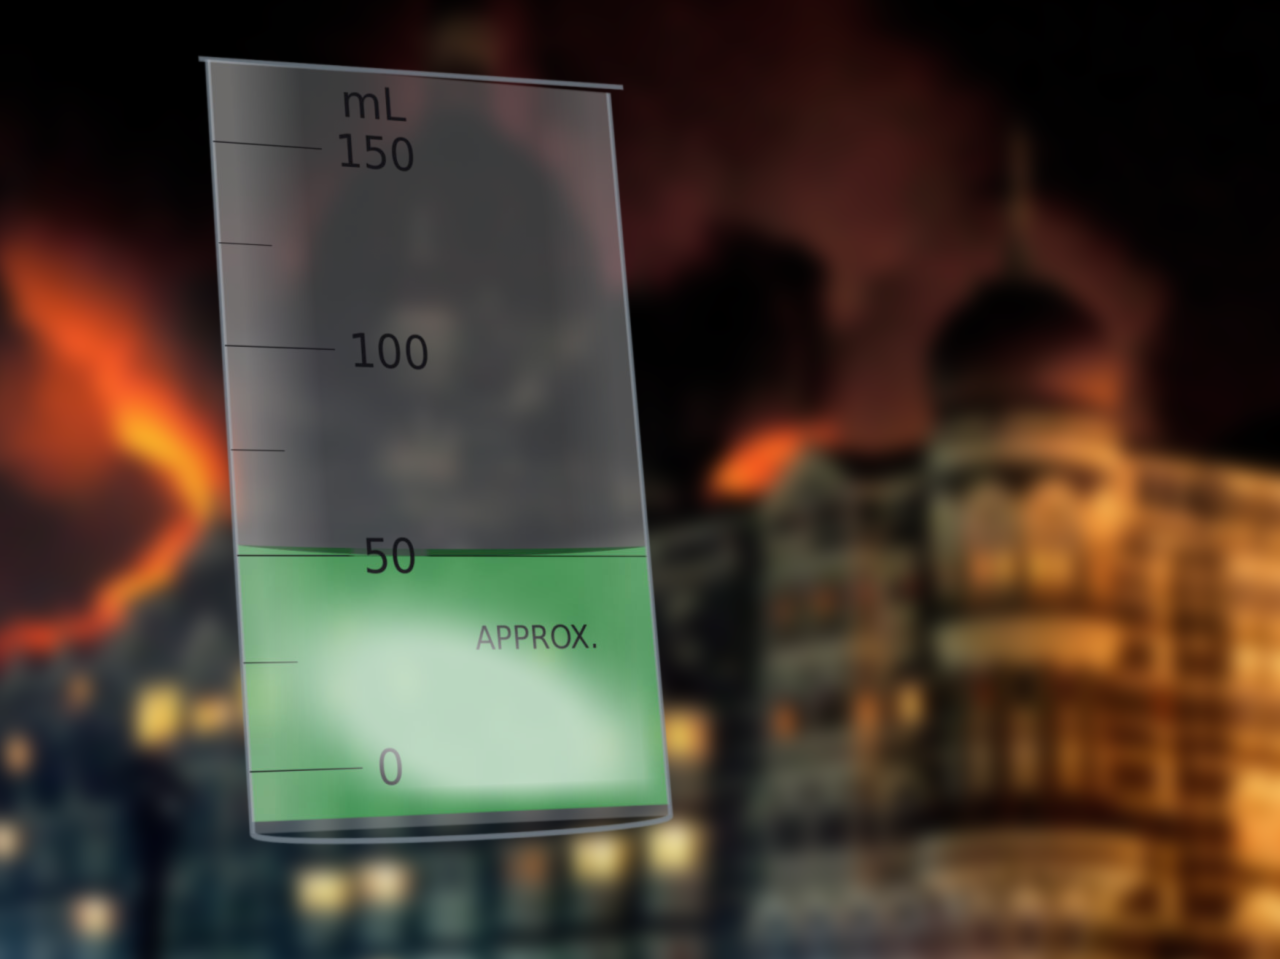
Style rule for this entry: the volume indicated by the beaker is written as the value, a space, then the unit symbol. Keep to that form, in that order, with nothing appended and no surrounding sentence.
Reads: 50 mL
